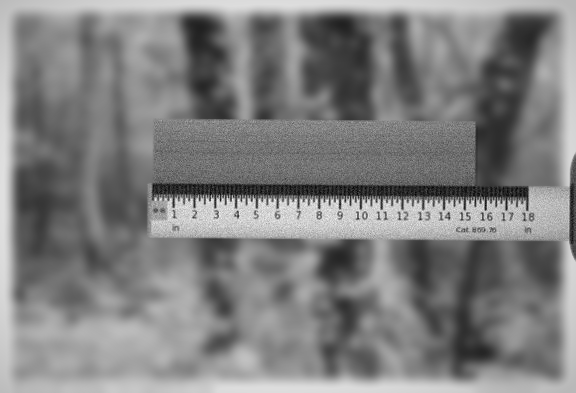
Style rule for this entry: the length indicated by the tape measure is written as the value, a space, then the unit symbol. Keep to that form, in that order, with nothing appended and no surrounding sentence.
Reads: 15.5 in
